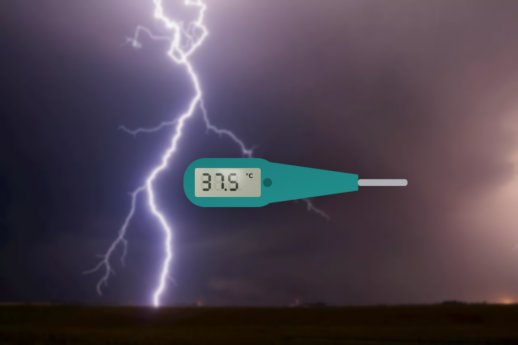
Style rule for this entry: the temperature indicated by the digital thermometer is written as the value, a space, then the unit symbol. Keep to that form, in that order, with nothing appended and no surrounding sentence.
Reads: 37.5 °C
